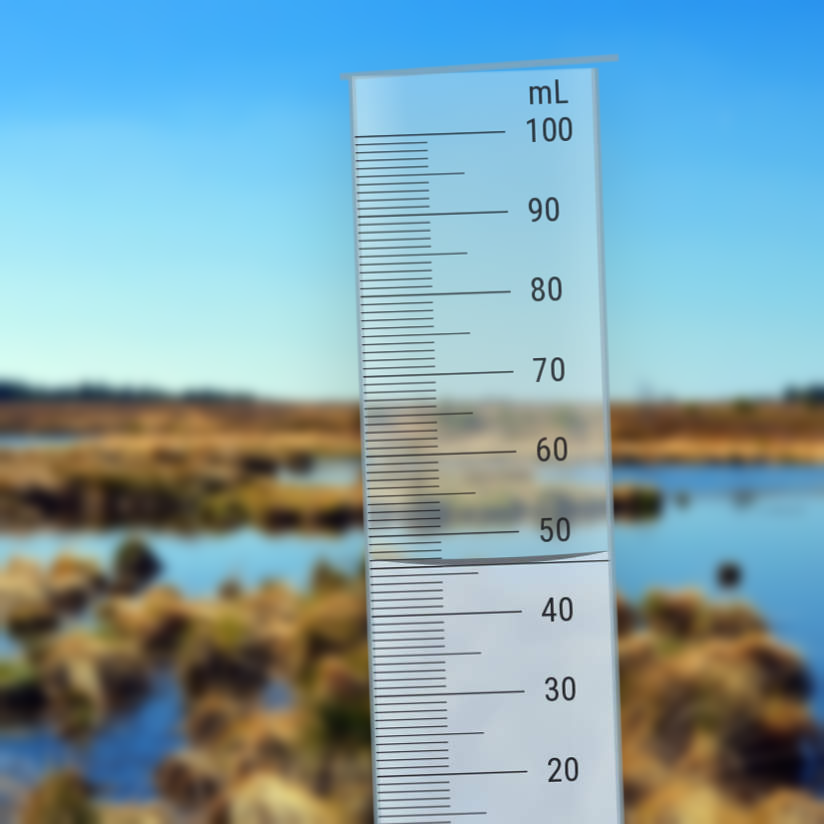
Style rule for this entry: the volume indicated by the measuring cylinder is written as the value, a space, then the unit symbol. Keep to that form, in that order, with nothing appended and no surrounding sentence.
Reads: 46 mL
